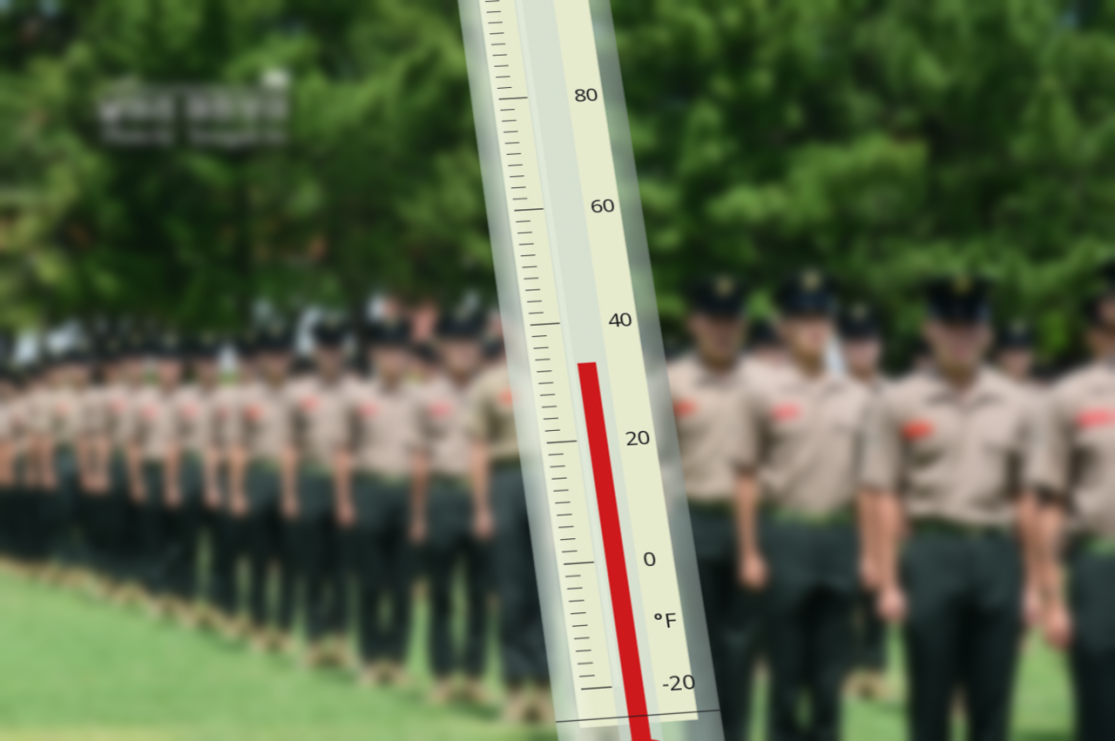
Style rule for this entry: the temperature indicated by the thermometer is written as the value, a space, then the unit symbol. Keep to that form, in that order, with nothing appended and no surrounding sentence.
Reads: 33 °F
